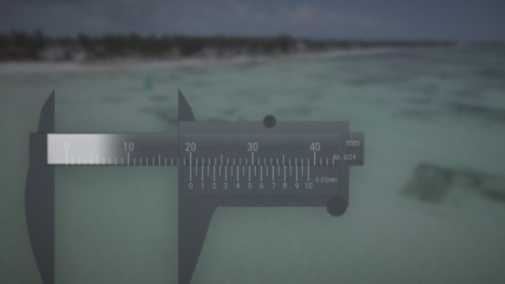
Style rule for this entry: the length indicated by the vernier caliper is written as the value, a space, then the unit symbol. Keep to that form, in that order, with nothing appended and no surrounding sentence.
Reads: 20.0 mm
